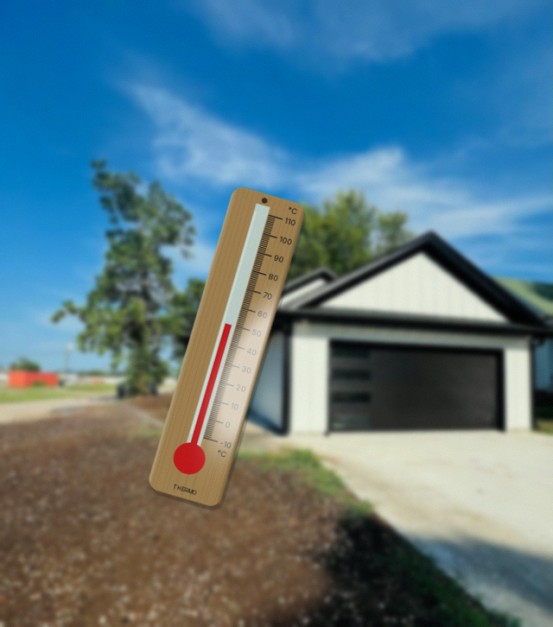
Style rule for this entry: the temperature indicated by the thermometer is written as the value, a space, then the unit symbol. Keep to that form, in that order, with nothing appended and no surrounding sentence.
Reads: 50 °C
